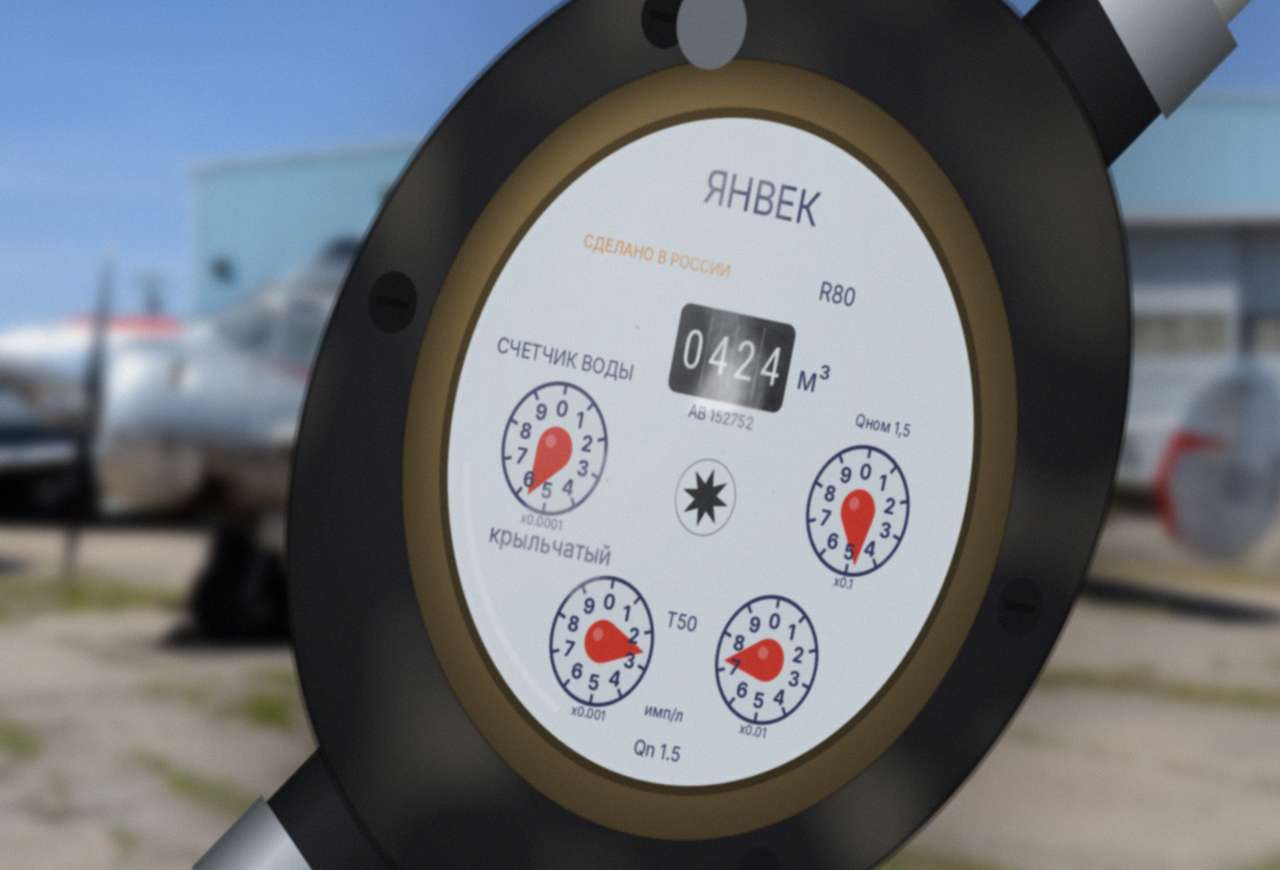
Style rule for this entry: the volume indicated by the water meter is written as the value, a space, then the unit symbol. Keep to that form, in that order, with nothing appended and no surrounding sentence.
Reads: 424.4725 m³
